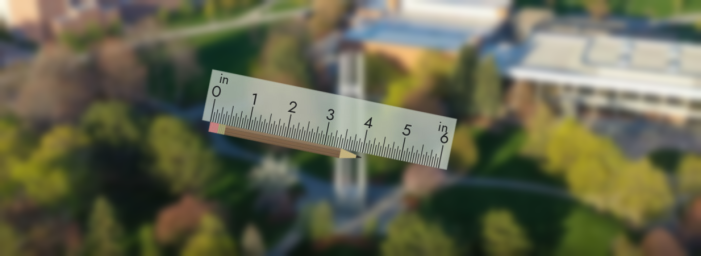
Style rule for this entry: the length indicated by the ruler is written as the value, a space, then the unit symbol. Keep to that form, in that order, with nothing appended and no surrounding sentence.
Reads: 4 in
